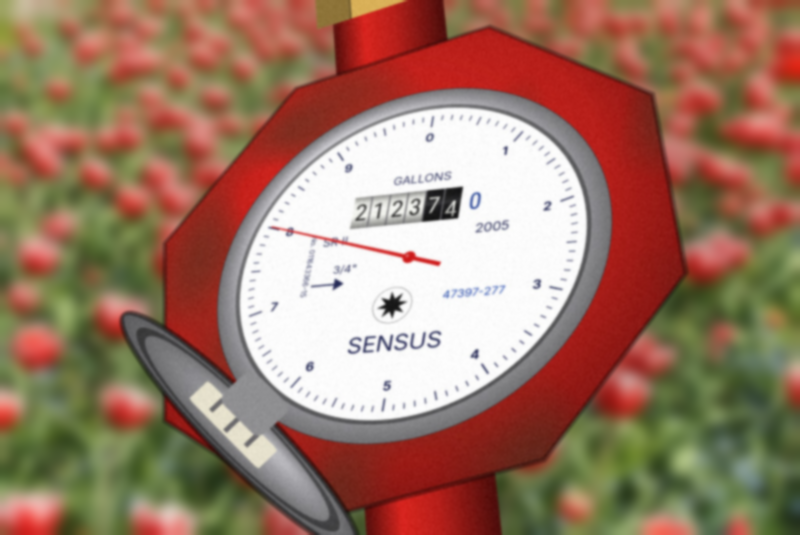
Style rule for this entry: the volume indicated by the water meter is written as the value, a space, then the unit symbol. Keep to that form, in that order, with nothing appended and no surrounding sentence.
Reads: 2123738.0 gal
